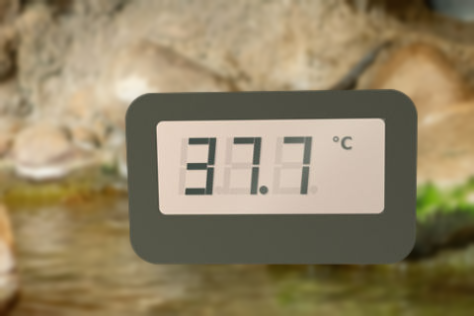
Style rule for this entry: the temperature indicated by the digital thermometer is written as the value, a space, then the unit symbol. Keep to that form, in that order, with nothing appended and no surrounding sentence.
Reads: 37.7 °C
